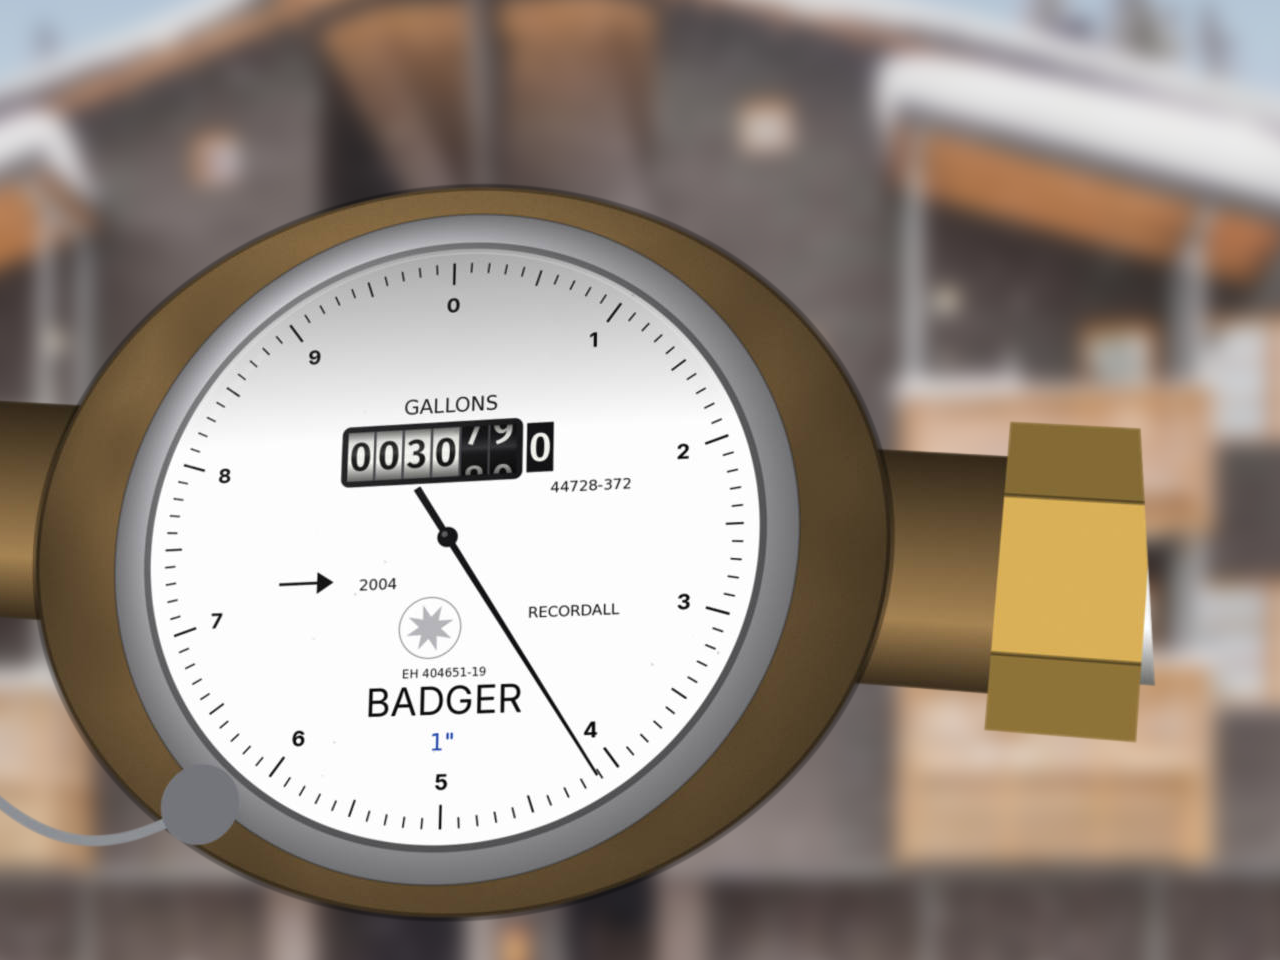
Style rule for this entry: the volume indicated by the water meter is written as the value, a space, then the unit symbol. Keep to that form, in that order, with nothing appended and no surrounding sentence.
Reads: 30794.1 gal
